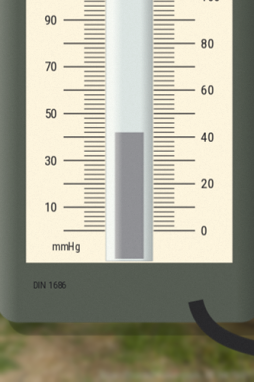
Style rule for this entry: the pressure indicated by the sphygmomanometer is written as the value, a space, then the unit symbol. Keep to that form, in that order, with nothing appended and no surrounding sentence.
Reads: 42 mmHg
